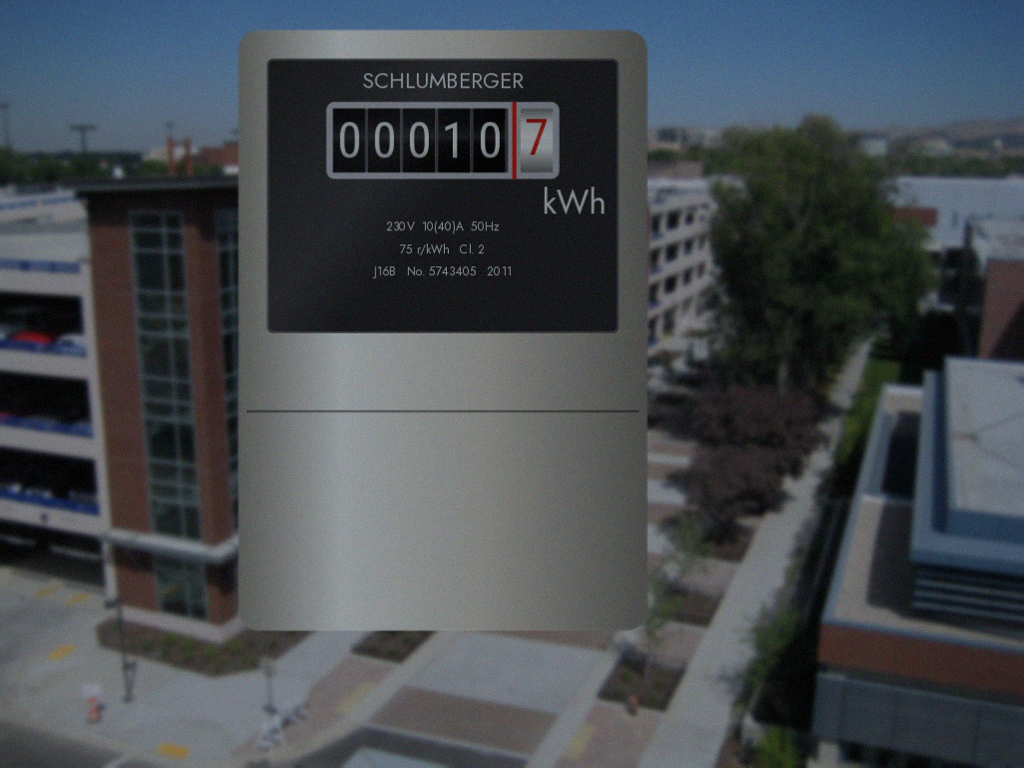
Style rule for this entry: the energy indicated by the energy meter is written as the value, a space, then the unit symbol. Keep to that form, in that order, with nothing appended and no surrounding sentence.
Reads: 10.7 kWh
